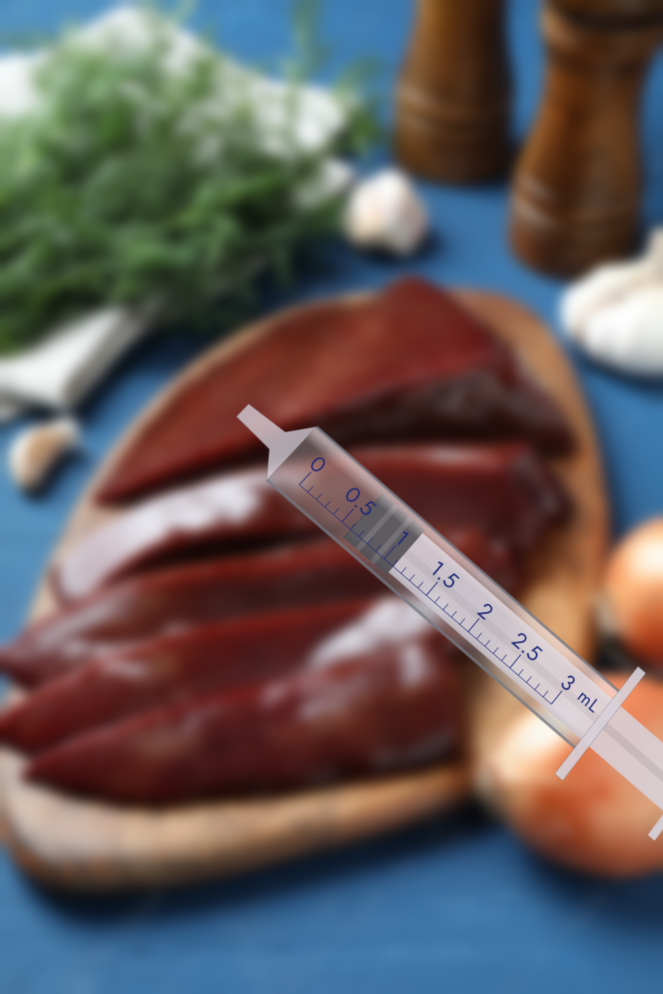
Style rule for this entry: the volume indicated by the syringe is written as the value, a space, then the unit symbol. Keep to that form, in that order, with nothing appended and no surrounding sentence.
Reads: 0.6 mL
